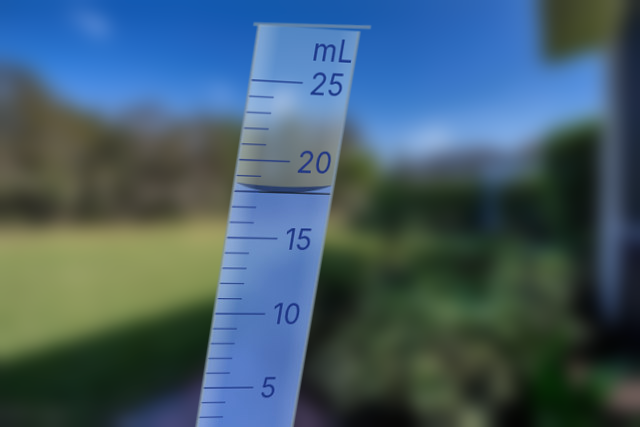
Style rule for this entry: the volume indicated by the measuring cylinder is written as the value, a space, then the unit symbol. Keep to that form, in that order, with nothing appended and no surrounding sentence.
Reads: 18 mL
